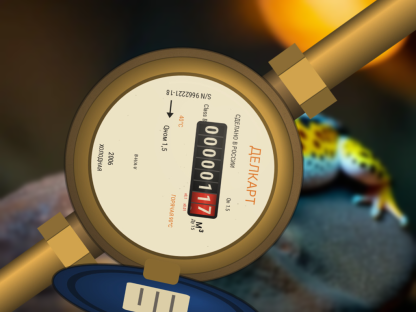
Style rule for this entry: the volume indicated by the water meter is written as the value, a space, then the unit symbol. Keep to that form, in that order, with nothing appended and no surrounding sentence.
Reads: 1.17 m³
